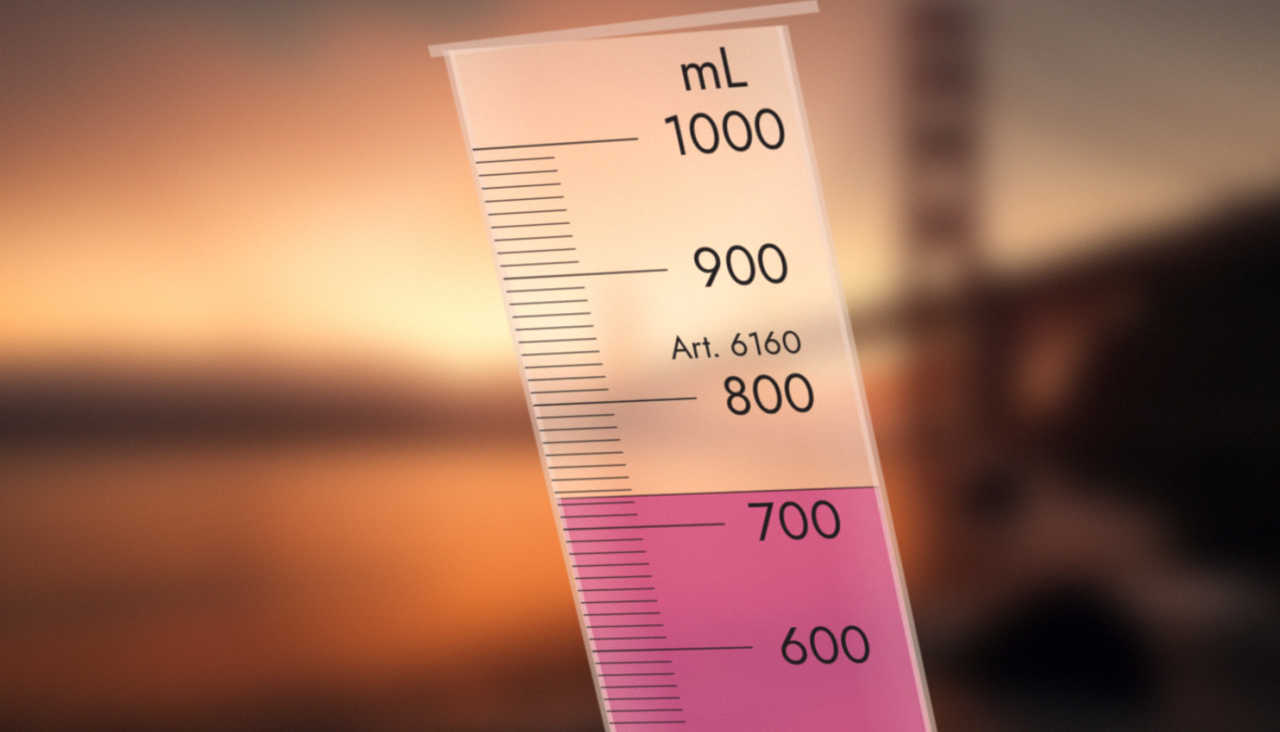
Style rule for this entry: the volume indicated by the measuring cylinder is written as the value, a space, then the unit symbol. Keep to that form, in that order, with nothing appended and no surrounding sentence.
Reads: 725 mL
